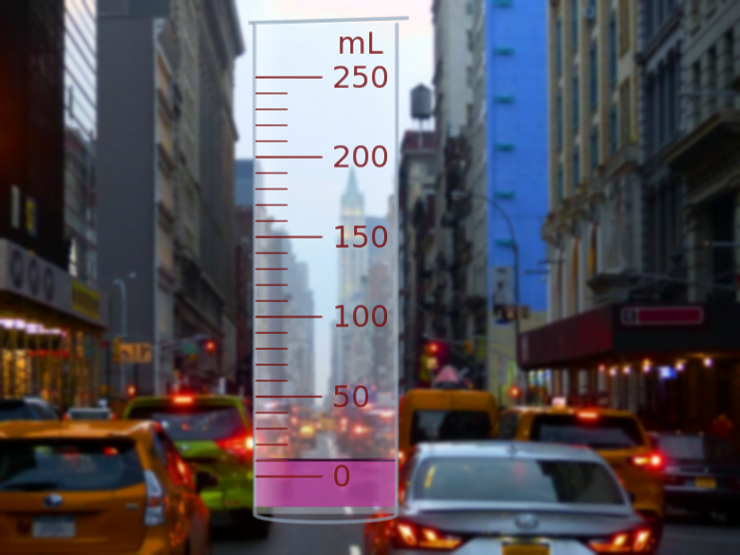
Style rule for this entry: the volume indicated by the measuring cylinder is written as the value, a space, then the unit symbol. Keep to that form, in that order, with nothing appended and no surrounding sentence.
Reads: 10 mL
